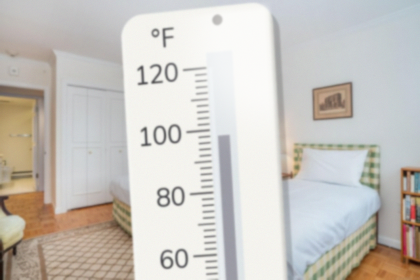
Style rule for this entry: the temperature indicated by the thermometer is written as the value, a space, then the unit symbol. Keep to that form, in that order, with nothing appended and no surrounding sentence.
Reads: 98 °F
